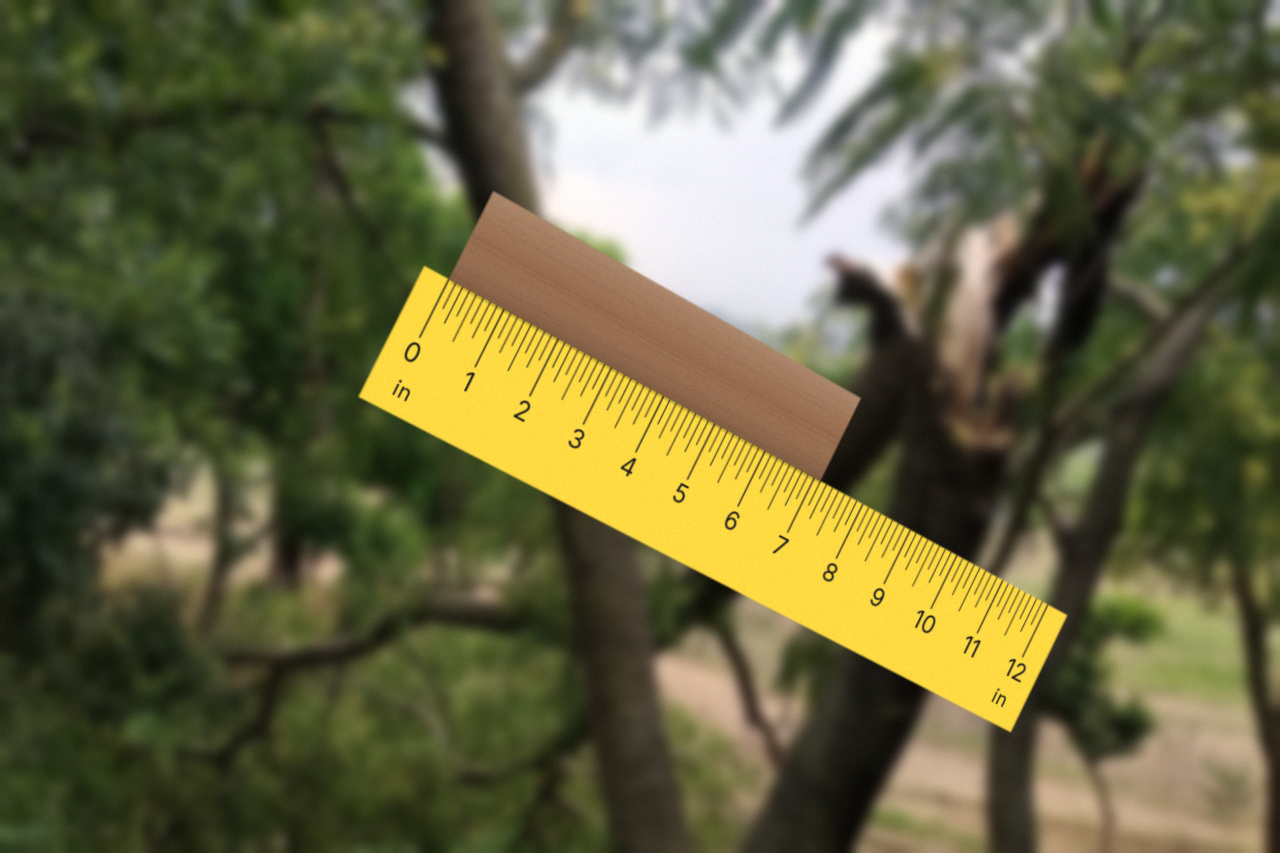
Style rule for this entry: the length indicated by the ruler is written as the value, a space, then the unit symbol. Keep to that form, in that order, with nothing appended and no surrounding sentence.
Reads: 7.125 in
